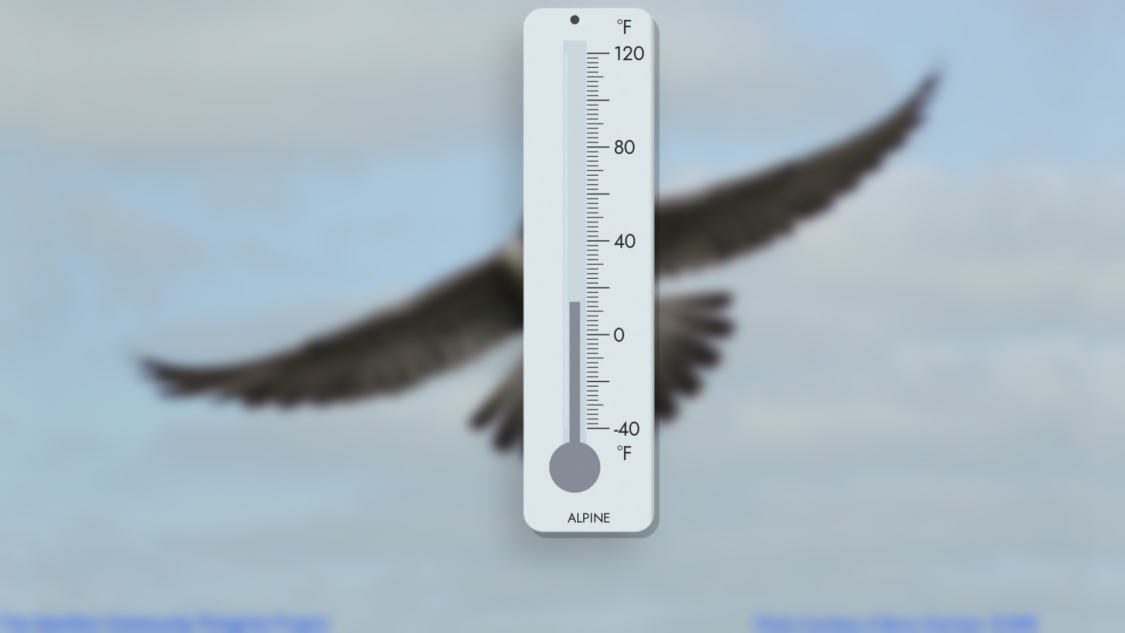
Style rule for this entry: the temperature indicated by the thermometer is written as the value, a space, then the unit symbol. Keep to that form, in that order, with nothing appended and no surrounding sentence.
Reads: 14 °F
